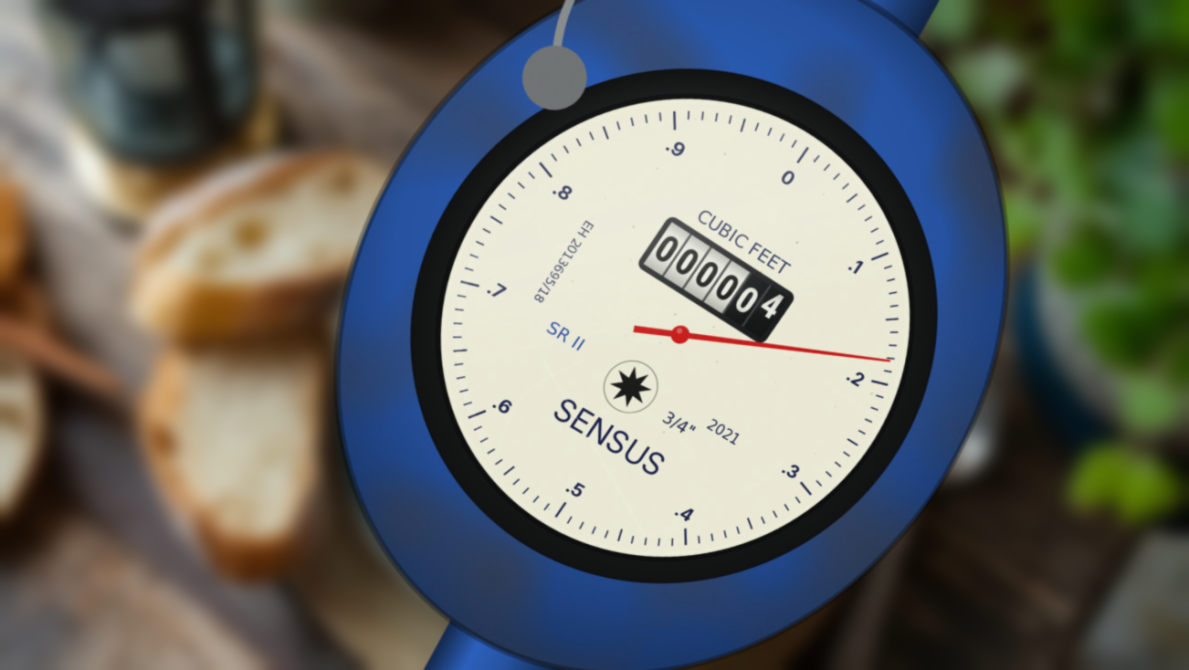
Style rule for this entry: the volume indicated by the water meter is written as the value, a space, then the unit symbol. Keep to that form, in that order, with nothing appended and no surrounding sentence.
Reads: 4.18 ft³
